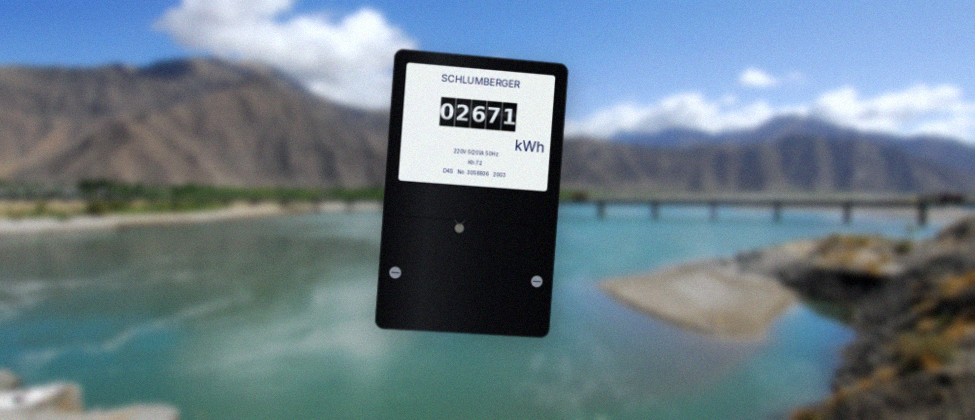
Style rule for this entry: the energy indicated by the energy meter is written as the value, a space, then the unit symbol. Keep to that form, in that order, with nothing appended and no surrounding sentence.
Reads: 2671 kWh
